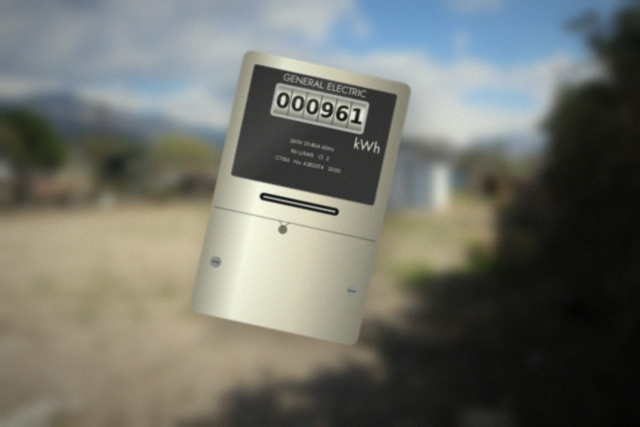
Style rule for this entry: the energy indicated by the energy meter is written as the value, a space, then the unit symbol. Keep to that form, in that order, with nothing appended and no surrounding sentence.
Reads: 961 kWh
